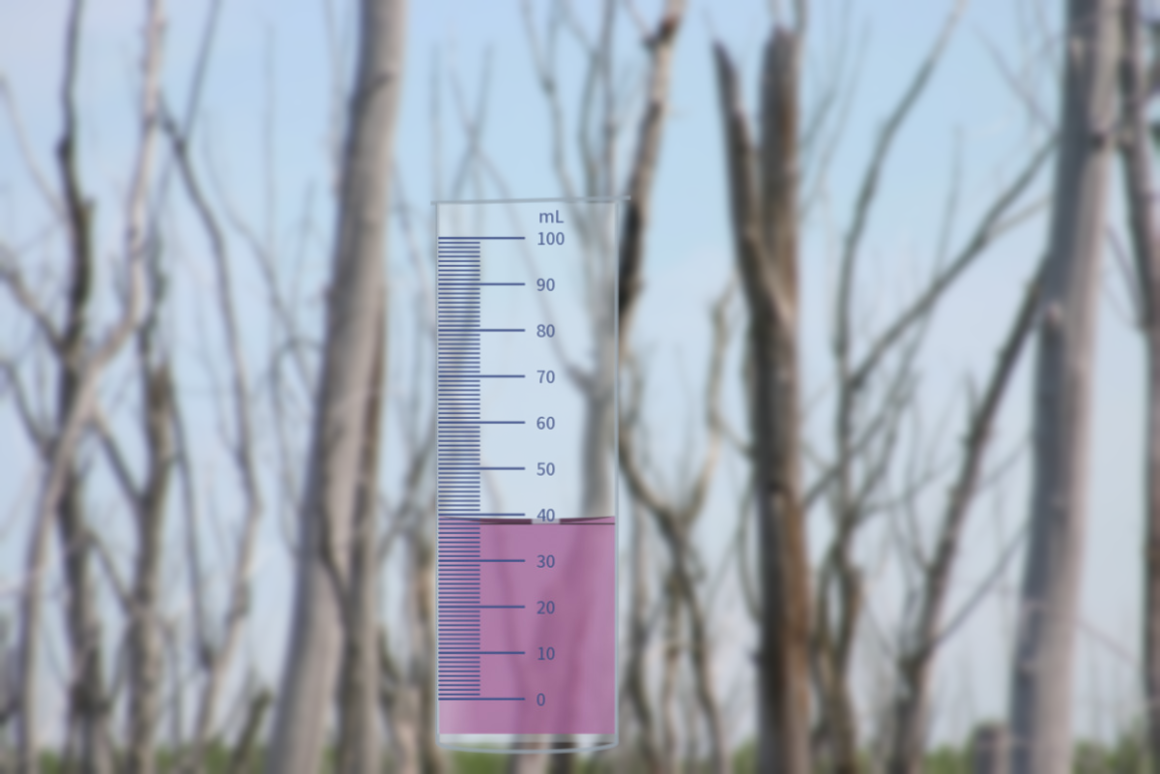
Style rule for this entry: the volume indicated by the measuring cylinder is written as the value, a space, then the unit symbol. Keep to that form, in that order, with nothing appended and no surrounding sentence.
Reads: 38 mL
